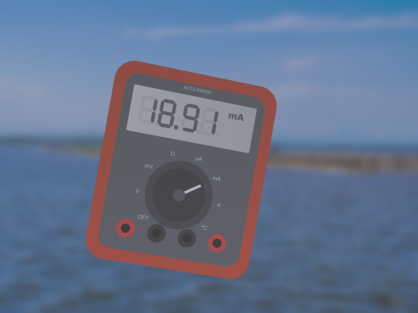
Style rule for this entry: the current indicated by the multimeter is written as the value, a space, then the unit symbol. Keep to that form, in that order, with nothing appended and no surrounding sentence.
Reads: 18.91 mA
